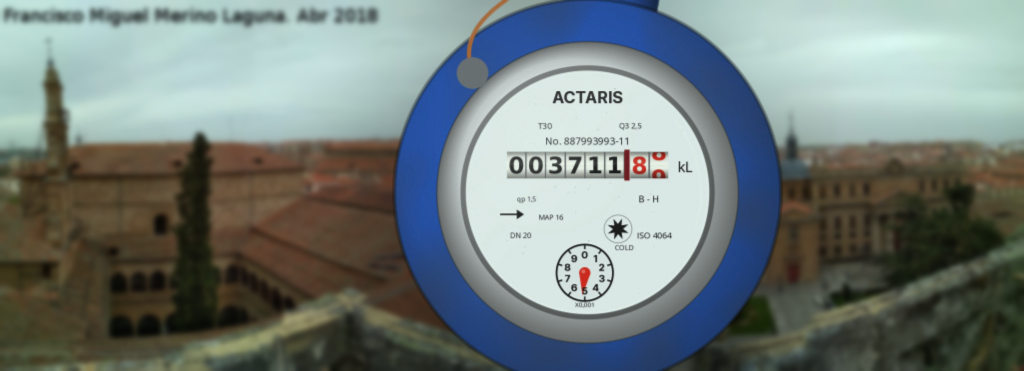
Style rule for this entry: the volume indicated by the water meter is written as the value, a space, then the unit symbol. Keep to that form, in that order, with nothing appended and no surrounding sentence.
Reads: 3711.885 kL
